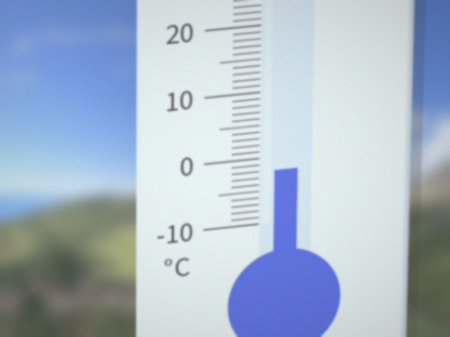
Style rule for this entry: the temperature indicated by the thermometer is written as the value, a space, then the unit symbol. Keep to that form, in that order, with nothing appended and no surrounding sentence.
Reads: -2 °C
